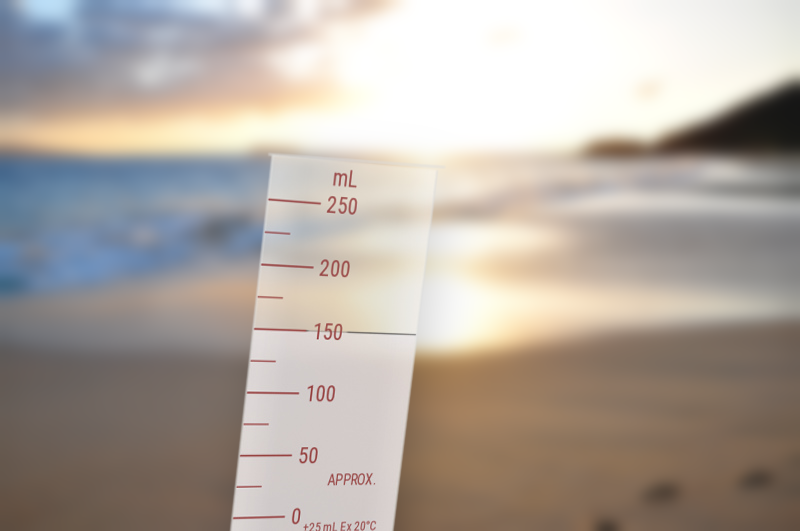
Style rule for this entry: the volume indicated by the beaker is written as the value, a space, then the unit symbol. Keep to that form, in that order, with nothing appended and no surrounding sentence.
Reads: 150 mL
